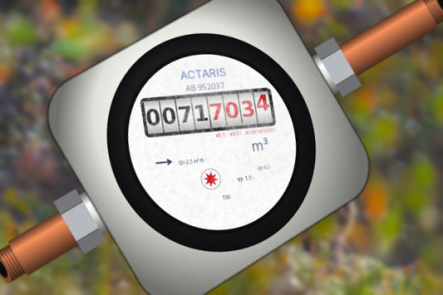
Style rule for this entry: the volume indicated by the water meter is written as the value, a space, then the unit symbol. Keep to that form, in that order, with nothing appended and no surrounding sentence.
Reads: 71.7034 m³
